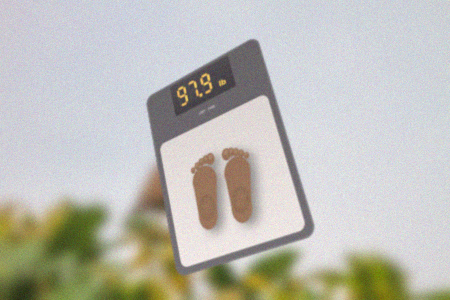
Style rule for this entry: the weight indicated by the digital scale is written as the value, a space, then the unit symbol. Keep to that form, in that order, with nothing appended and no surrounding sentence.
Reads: 97.9 lb
